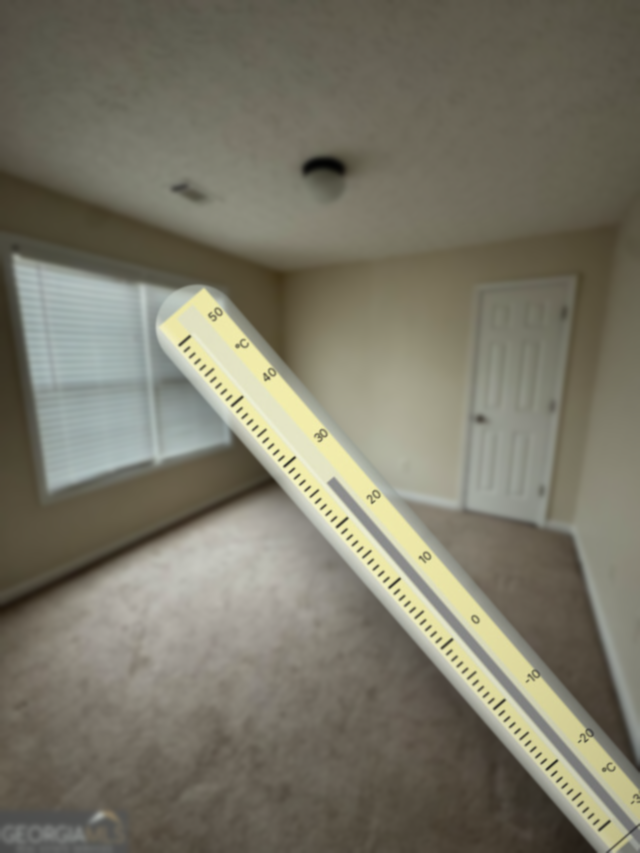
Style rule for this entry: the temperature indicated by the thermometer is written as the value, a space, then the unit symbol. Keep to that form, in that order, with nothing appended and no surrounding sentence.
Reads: 25 °C
